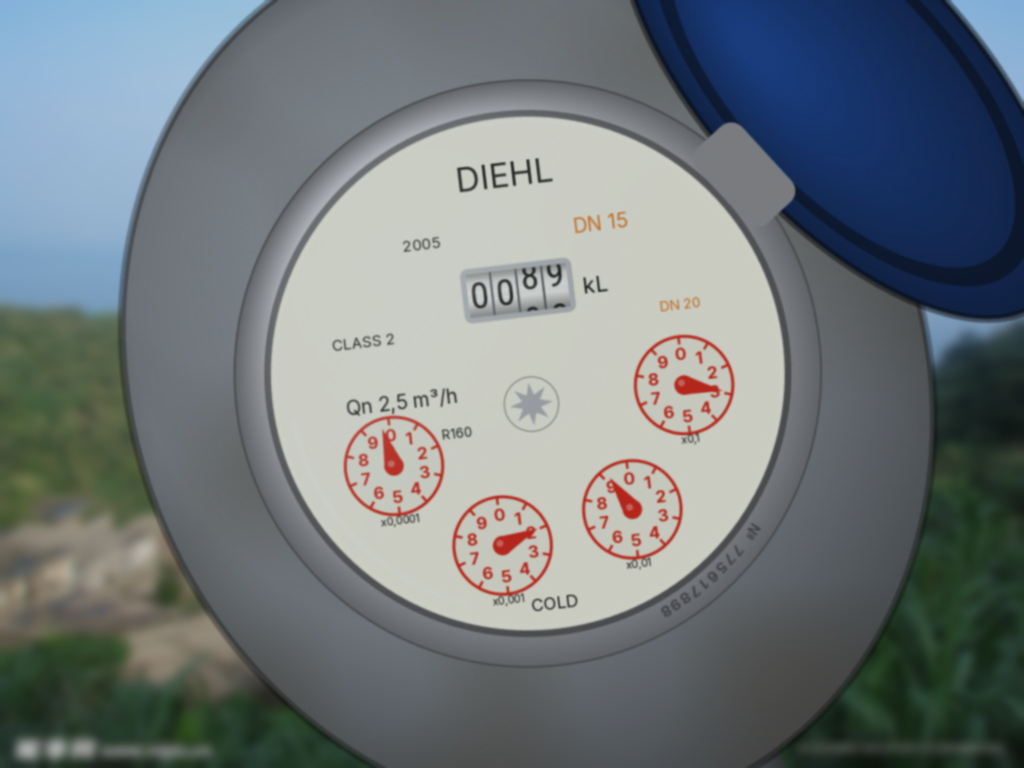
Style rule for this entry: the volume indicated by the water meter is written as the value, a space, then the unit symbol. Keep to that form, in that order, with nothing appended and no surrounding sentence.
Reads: 89.2919 kL
